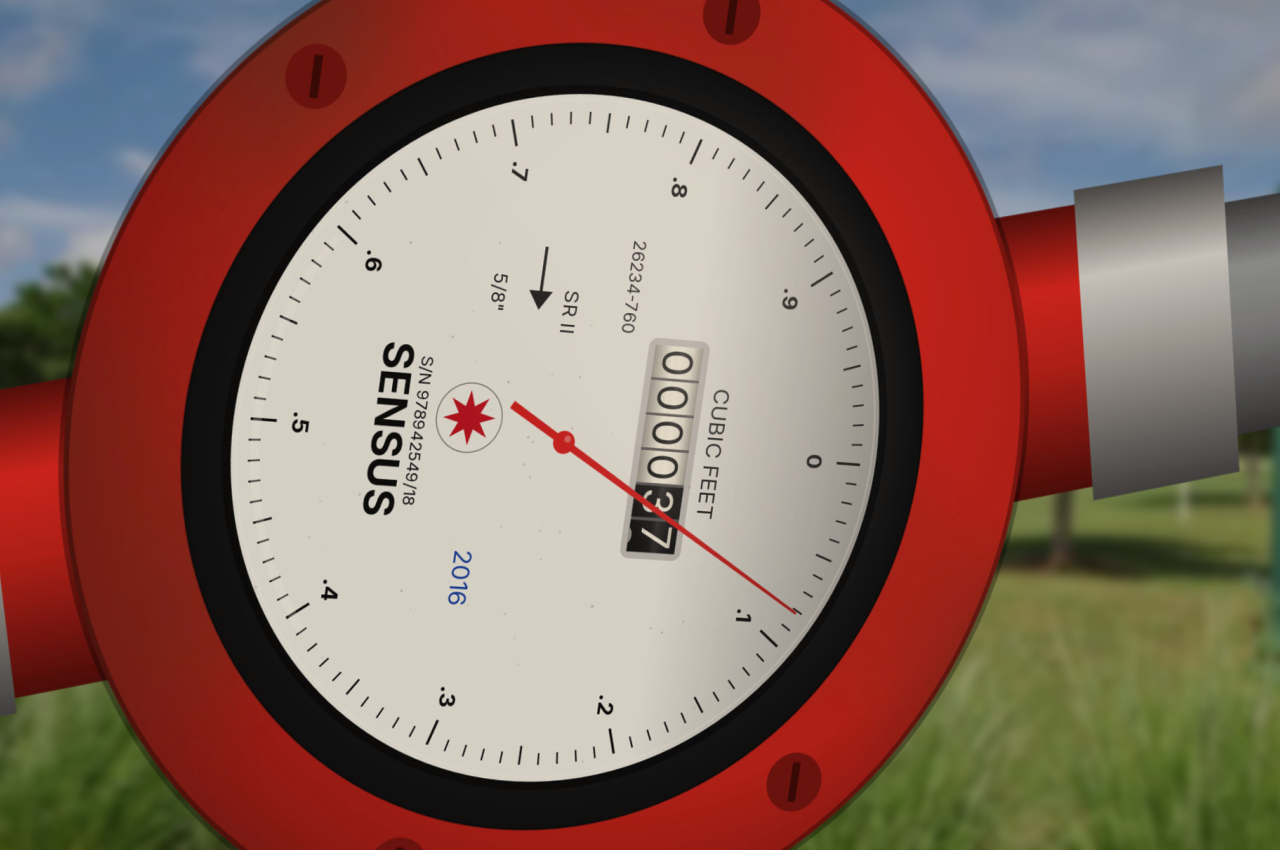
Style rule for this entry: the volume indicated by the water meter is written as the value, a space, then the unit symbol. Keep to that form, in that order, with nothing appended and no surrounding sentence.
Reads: 37.08 ft³
